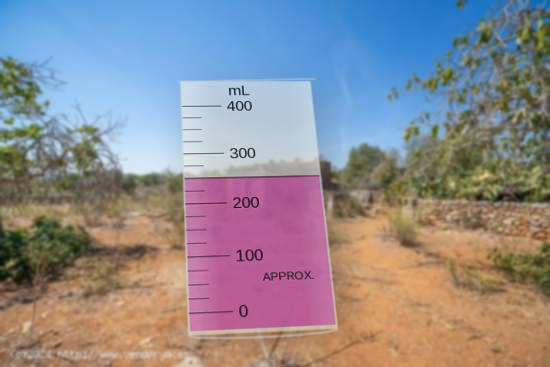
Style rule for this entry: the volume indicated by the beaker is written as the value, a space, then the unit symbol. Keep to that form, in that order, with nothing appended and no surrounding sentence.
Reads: 250 mL
